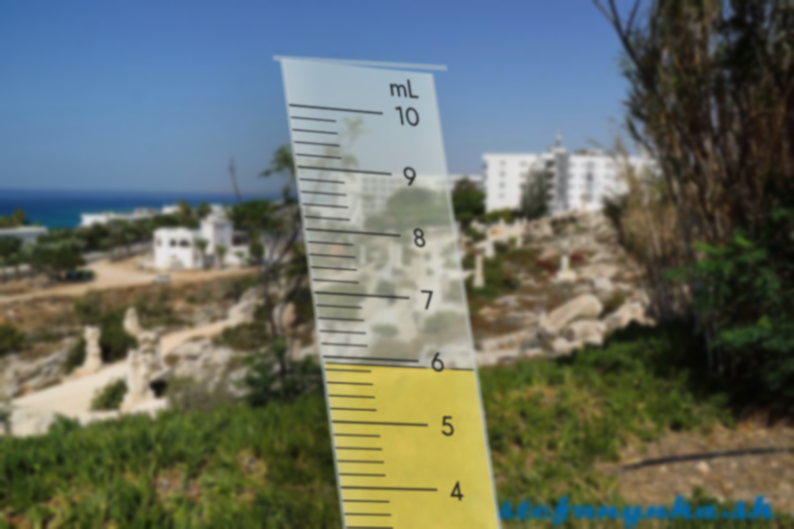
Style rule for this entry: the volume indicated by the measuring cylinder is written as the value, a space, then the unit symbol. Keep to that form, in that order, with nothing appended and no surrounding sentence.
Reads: 5.9 mL
